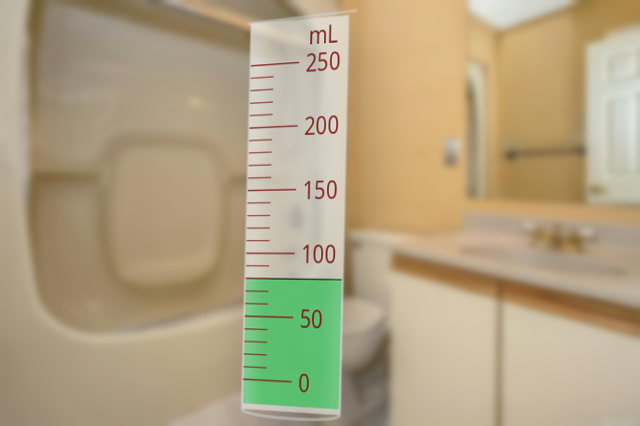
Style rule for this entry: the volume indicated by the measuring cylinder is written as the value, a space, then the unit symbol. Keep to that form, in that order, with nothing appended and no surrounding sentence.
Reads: 80 mL
